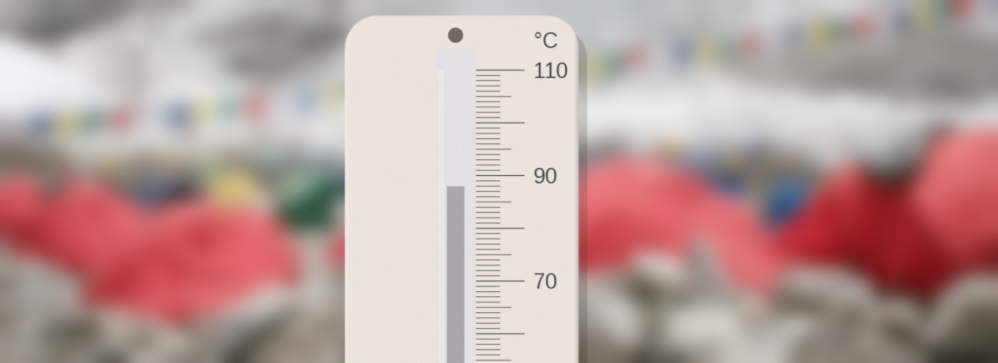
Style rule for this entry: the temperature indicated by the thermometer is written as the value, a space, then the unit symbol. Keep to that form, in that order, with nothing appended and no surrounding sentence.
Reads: 88 °C
